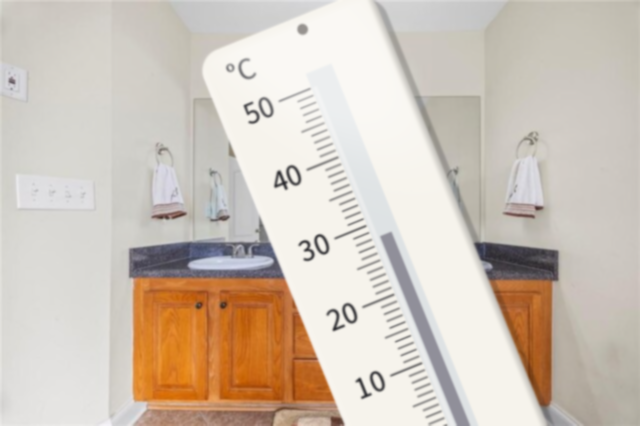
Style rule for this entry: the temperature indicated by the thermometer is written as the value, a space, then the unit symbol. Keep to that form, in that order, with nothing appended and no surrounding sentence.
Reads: 28 °C
